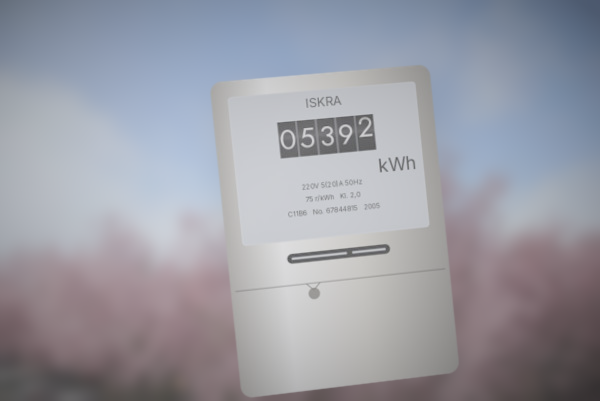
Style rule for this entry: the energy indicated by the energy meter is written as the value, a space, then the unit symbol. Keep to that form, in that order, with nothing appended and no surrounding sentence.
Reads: 5392 kWh
